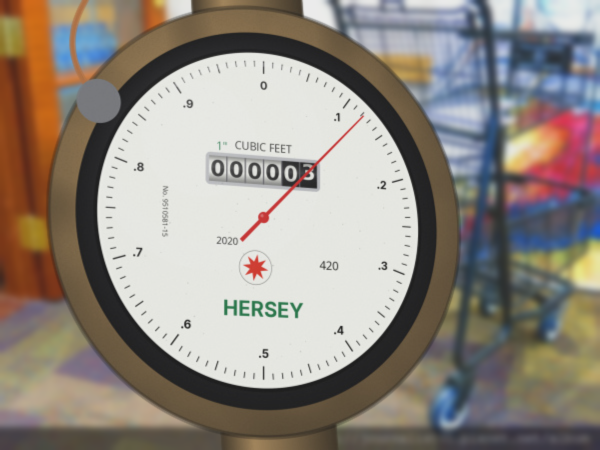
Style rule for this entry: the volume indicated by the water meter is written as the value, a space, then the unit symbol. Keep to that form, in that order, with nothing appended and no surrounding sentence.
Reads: 3.12 ft³
